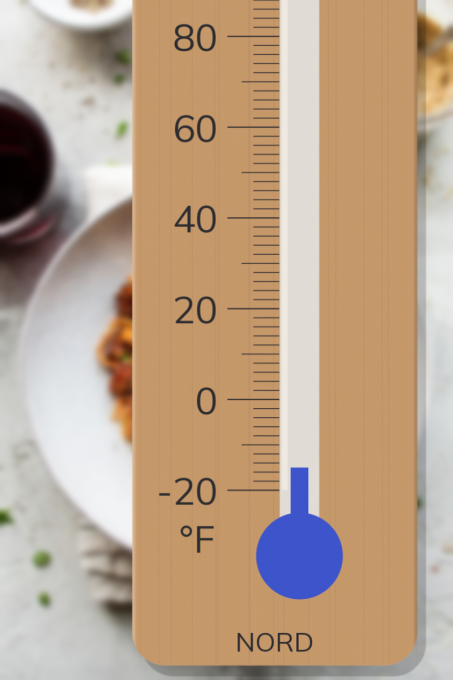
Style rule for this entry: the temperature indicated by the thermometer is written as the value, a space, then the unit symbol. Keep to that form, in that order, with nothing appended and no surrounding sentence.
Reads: -15 °F
